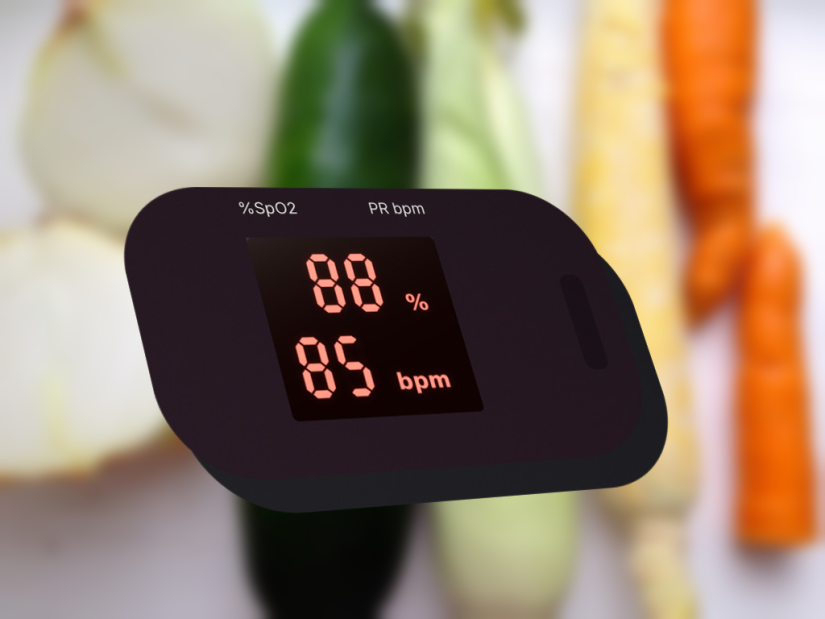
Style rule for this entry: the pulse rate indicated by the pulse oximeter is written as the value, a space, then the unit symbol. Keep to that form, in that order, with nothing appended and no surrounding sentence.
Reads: 85 bpm
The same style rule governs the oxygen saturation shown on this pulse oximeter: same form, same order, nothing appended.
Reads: 88 %
